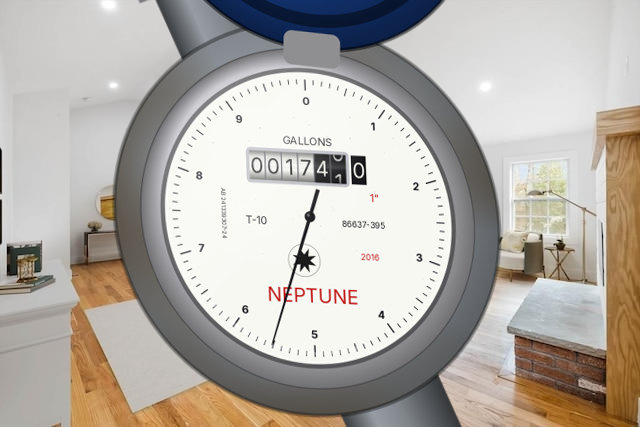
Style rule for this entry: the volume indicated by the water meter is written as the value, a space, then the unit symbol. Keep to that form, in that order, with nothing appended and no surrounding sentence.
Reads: 17405.5 gal
